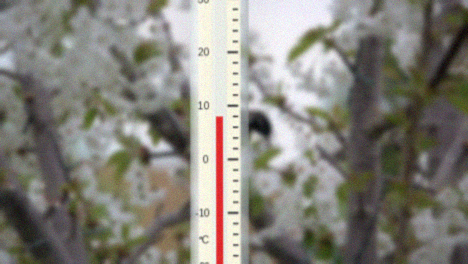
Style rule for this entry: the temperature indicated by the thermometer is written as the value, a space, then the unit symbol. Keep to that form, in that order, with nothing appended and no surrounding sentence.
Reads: 8 °C
